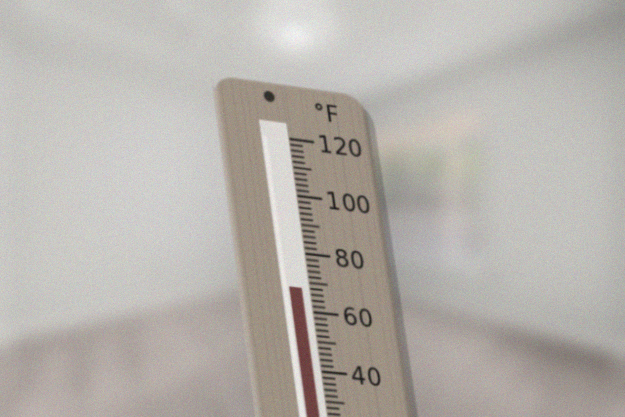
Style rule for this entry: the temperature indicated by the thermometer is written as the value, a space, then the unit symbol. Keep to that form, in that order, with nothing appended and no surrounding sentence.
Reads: 68 °F
